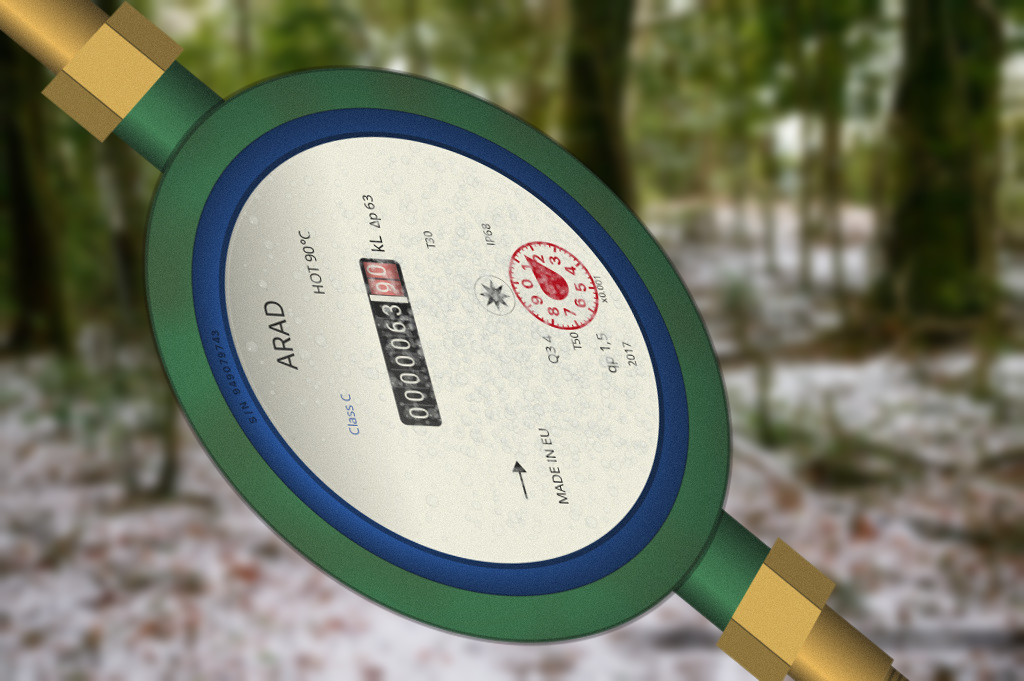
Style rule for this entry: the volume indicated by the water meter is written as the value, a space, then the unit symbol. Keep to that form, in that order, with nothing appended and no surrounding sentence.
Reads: 63.901 kL
